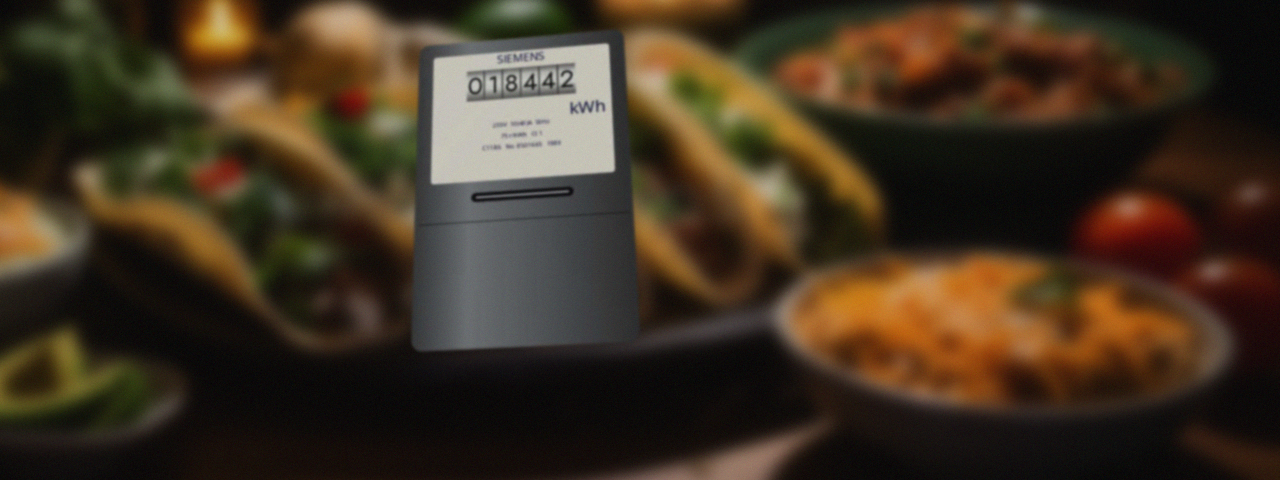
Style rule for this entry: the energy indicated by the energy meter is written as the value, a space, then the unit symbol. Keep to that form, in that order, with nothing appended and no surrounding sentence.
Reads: 18442 kWh
